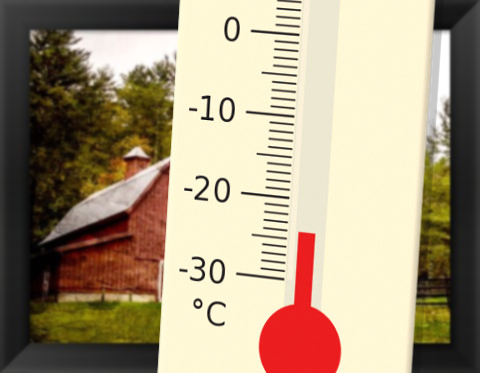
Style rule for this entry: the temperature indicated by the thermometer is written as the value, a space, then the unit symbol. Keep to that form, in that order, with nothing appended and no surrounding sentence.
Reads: -24 °C
